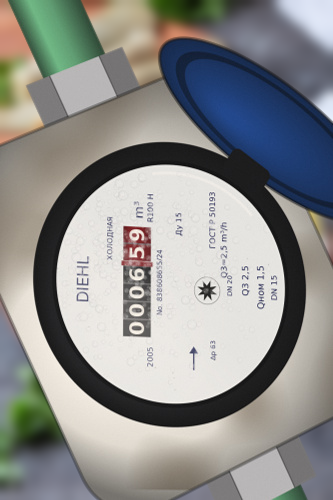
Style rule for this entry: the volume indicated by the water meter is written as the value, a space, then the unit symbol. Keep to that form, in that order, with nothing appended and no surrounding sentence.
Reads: 6.59 m³
